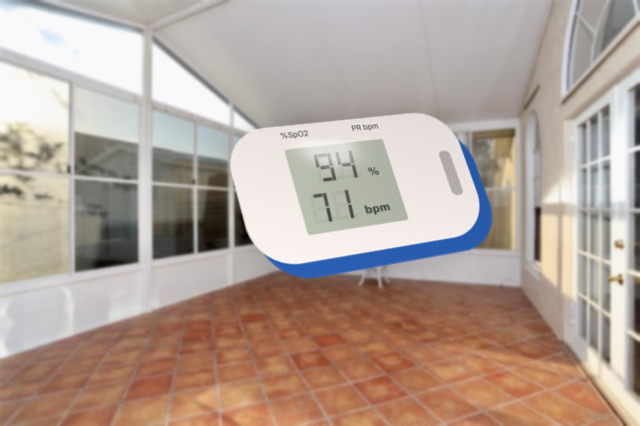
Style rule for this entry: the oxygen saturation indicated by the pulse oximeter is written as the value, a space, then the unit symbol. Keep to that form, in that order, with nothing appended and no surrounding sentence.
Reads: 94 %
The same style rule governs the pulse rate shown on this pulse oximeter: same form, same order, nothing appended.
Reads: 71 bpm
